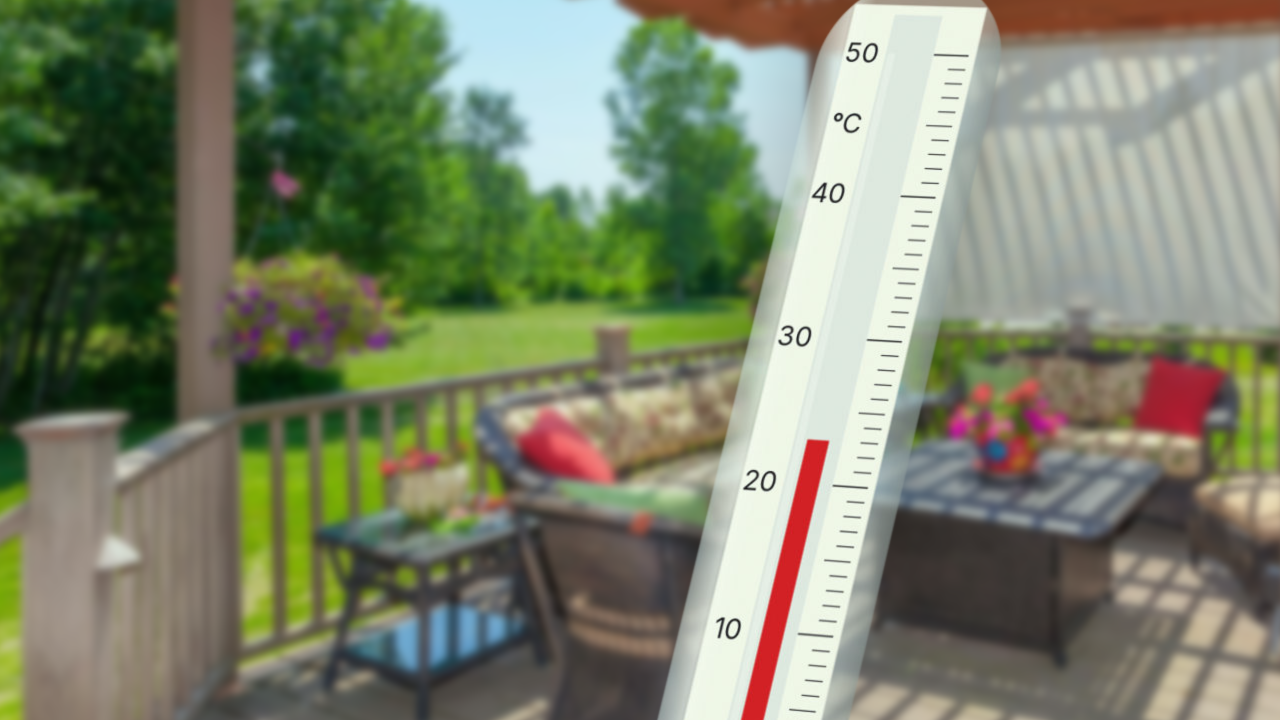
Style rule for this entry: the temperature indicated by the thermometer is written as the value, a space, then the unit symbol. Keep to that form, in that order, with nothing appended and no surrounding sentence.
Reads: 23 °C
